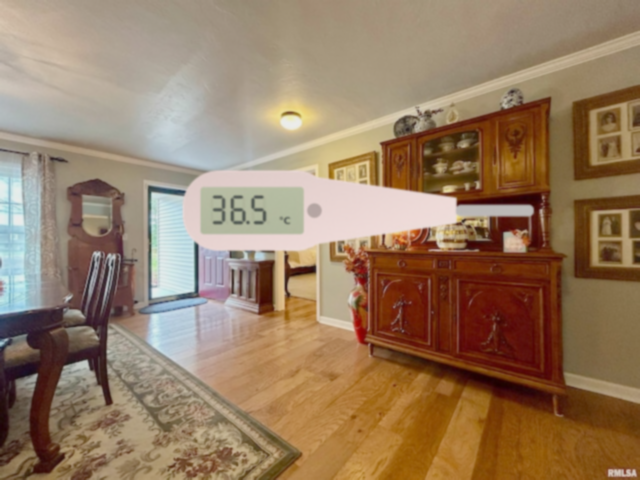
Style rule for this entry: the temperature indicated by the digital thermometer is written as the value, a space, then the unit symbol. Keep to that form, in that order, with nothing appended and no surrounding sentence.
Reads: 36.5 °C
